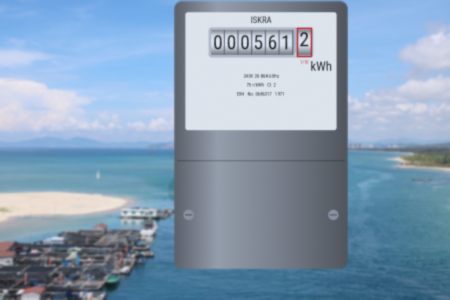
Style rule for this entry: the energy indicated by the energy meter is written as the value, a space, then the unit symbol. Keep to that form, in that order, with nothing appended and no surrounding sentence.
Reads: 561.2 kWh
